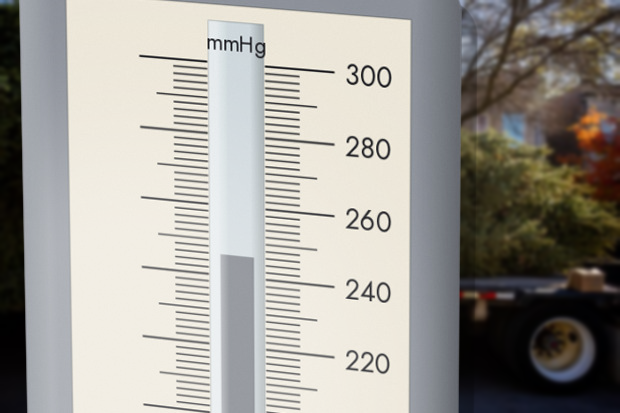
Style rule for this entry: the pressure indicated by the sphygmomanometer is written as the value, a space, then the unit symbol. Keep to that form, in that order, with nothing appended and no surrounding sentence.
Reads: 246 mmHg
